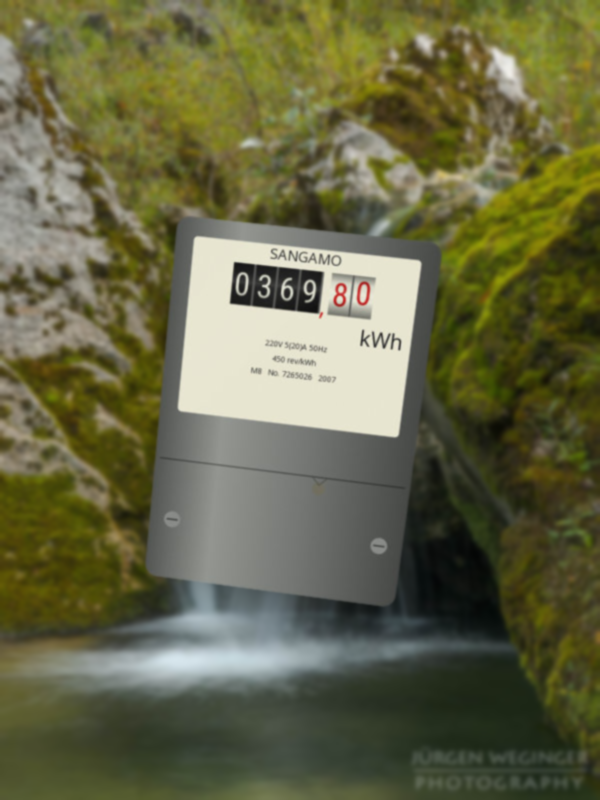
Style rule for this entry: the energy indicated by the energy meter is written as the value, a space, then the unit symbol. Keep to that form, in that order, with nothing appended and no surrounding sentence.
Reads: 369.80 kWh
